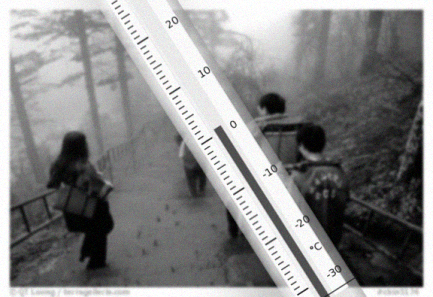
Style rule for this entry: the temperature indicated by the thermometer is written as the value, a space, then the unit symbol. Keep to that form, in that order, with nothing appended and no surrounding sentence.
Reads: 1 °C
